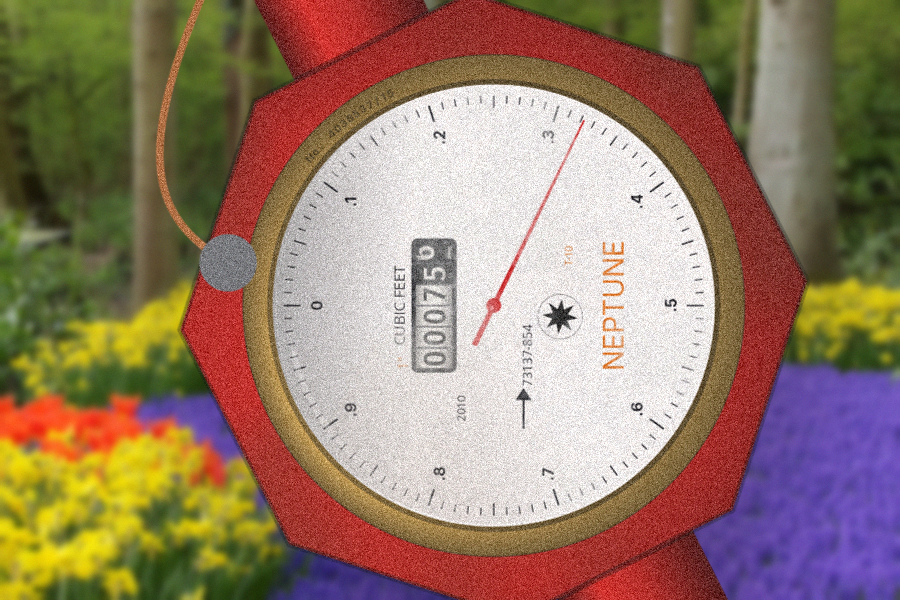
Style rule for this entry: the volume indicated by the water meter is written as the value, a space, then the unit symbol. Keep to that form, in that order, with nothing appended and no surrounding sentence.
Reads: 756.32 ft³
